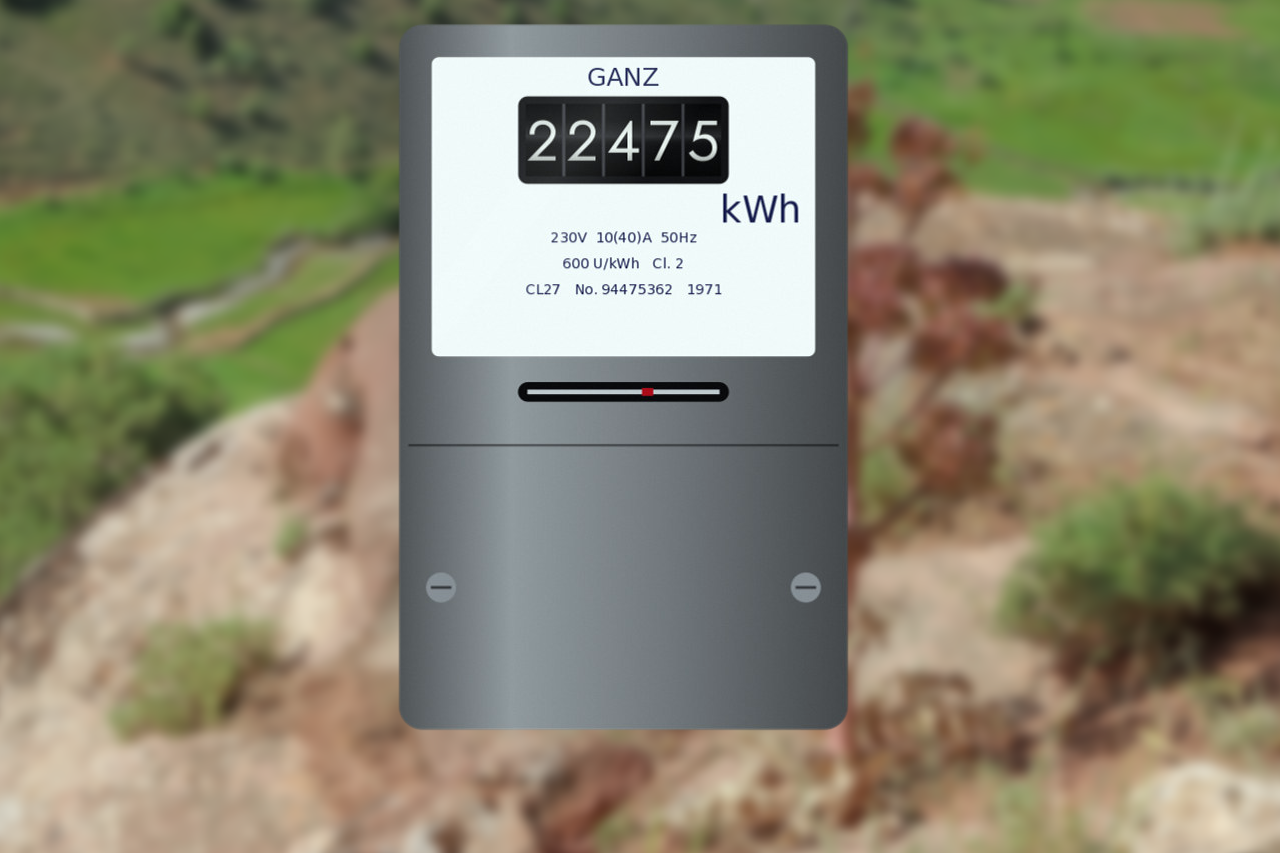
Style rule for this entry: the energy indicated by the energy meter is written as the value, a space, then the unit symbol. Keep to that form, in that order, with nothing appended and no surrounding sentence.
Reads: 22475 kWh
